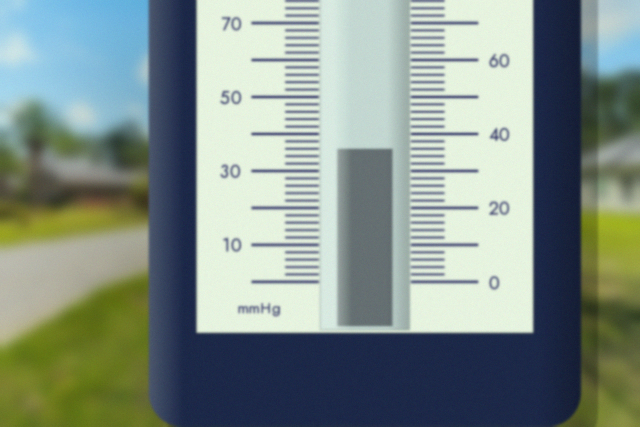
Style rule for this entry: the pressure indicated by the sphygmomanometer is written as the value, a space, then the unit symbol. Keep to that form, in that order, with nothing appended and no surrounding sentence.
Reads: 36 mmHg
